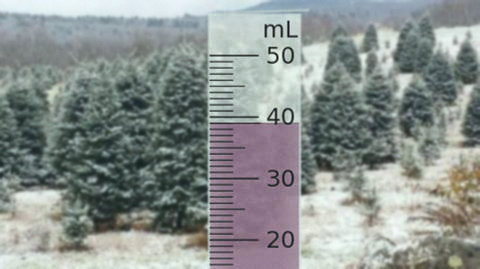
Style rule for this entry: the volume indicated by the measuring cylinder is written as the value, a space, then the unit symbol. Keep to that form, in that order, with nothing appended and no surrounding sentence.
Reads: 39 mL
